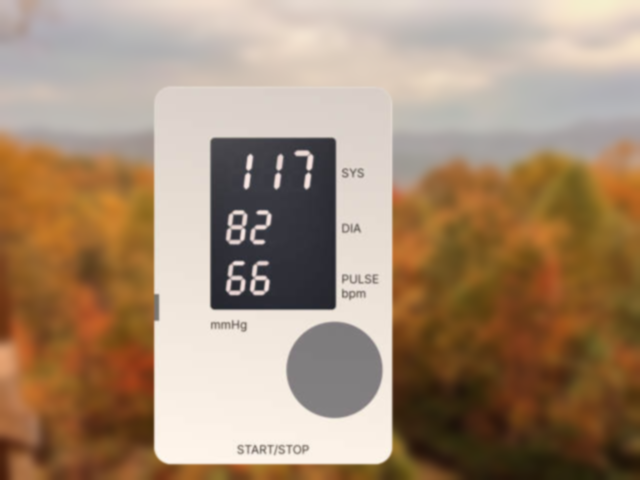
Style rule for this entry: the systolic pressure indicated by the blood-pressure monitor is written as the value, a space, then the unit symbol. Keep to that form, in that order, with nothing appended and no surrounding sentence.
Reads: 117 mmHg
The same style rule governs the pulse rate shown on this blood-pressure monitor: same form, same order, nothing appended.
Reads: 66 bpm
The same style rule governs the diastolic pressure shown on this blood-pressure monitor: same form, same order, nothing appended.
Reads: 82 mmHg
